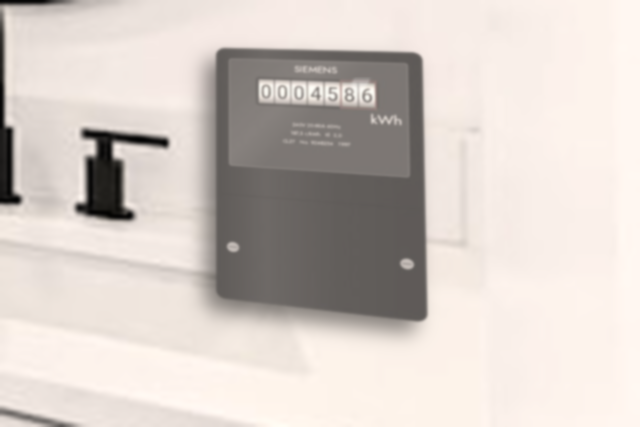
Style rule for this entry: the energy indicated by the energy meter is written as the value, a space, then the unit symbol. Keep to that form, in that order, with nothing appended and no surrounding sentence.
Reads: 45.86 kWh
